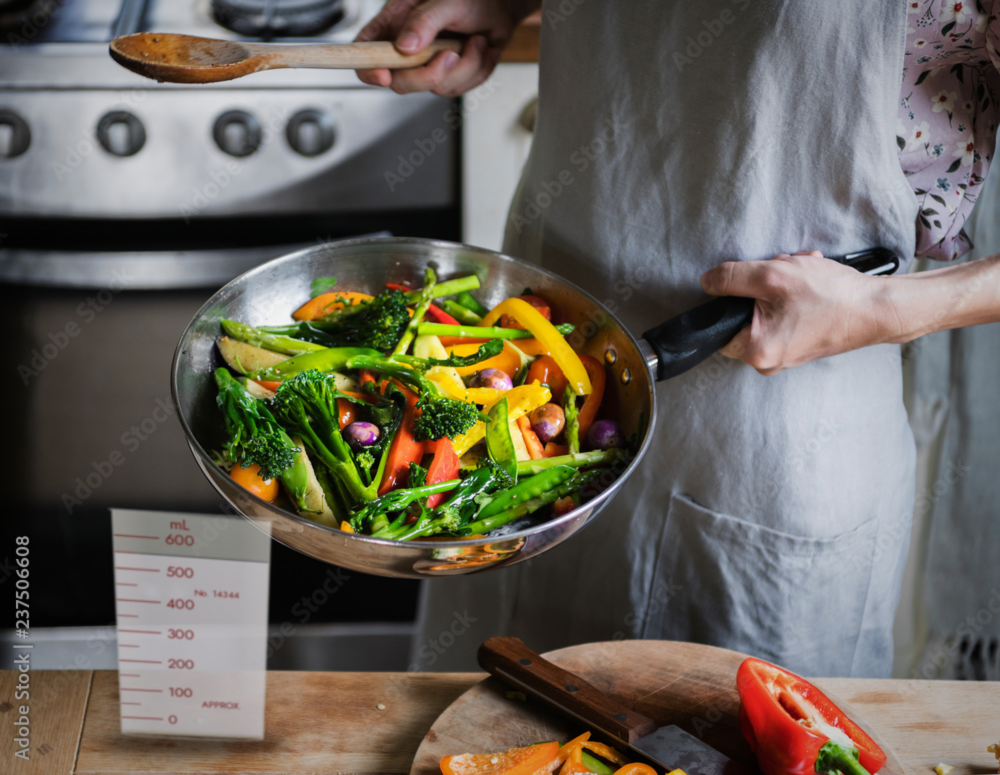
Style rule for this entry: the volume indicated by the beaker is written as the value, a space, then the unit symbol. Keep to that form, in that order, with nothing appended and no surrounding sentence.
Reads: 550 mL
